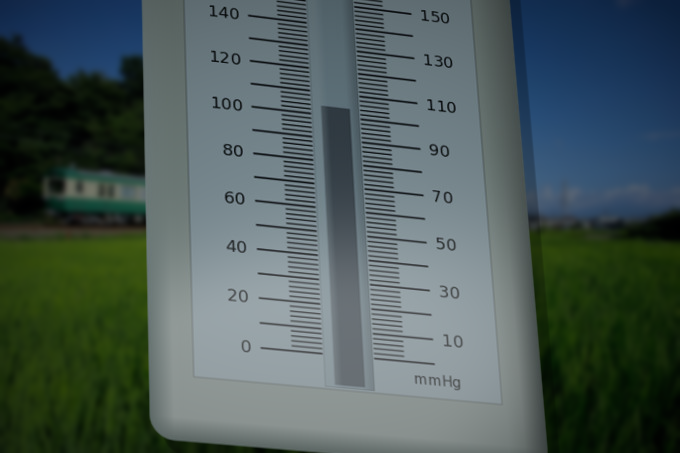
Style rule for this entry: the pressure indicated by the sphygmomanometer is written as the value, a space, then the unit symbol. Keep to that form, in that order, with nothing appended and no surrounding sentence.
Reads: 104 mmHg
